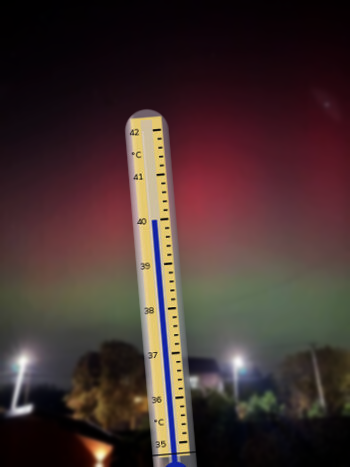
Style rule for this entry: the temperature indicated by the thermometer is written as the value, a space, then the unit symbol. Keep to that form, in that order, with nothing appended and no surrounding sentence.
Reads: 40 °C
